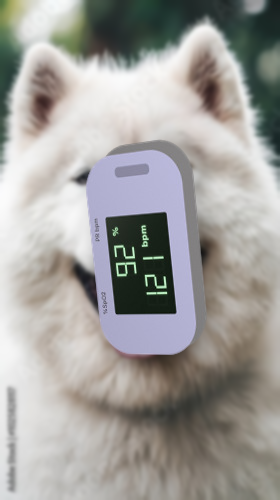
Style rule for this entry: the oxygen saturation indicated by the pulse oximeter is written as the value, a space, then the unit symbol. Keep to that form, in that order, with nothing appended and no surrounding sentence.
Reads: 92 %
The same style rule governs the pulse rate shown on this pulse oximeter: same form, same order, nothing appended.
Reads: 121 bpm
